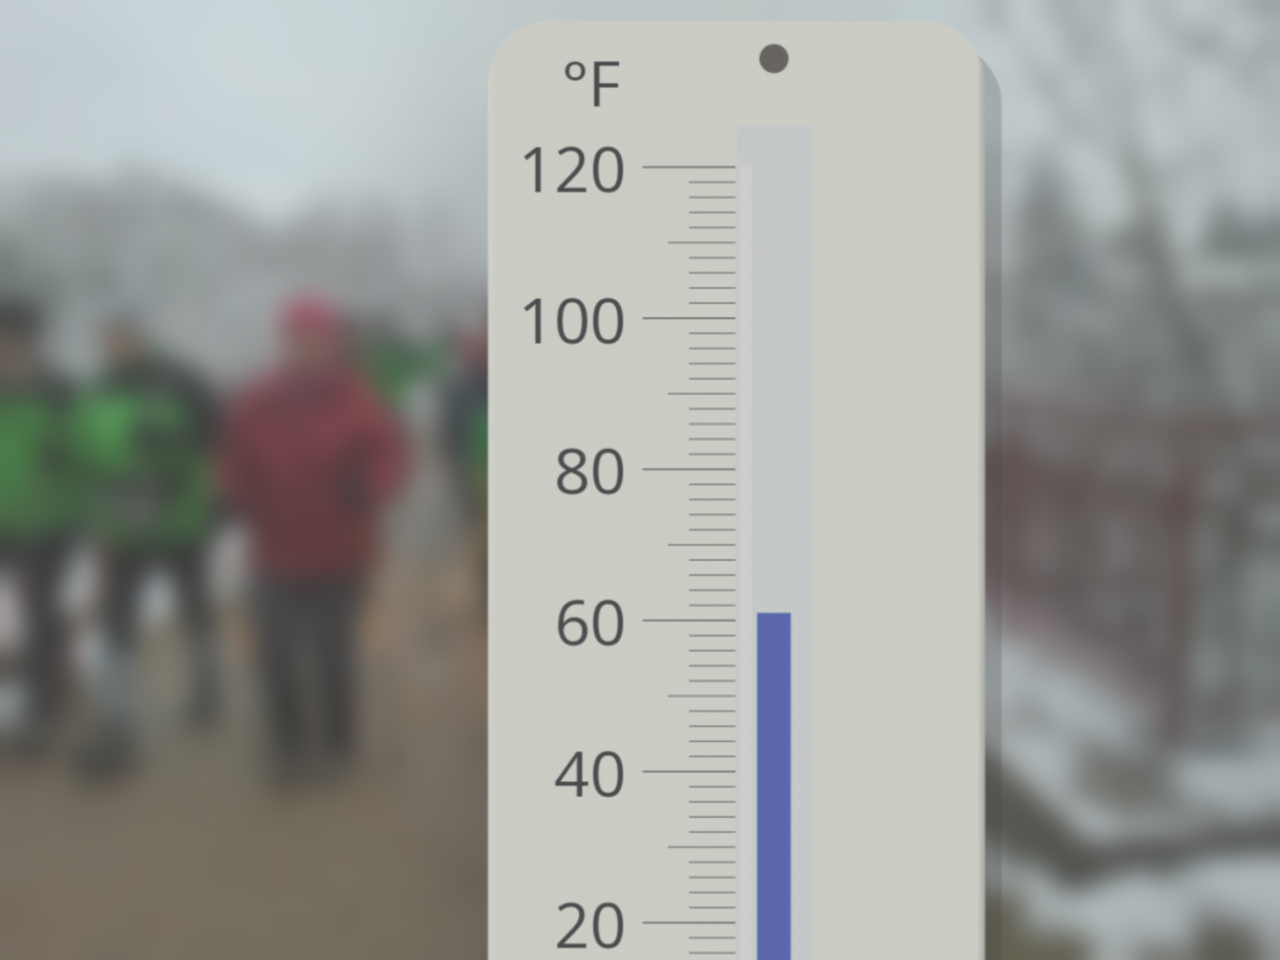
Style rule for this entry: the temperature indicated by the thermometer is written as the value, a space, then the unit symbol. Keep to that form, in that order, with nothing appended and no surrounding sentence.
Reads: 61 °F
